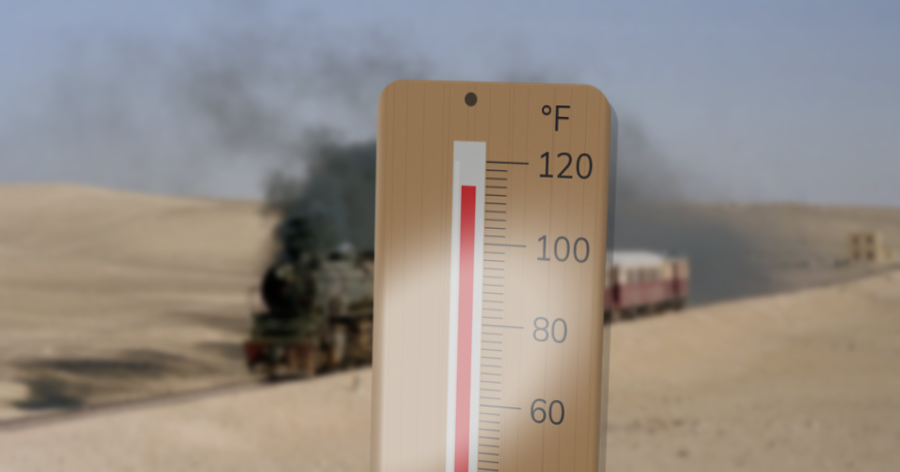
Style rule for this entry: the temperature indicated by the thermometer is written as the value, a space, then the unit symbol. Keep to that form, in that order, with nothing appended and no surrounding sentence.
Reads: 114 °F
